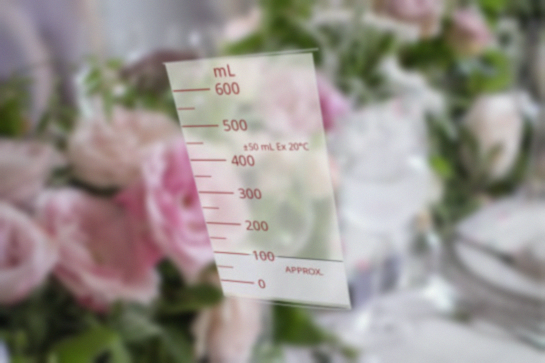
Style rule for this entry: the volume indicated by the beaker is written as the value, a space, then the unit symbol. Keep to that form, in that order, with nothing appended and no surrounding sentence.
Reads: 100 mL
